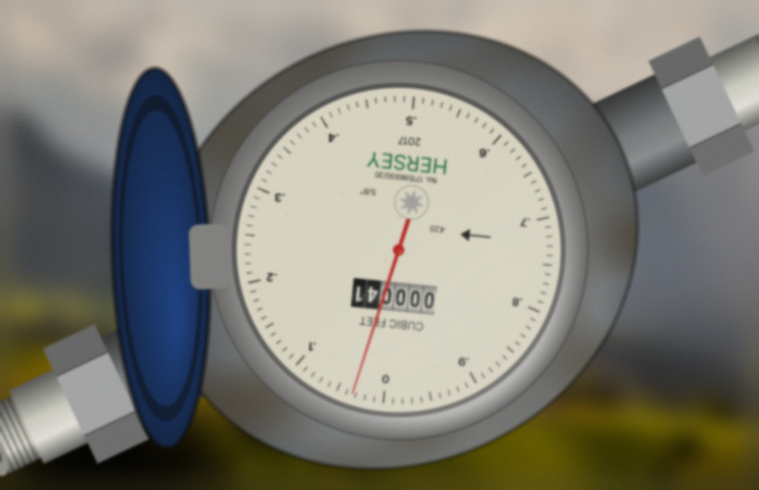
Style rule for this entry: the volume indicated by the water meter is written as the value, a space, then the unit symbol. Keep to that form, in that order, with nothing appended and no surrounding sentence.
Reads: 41.03 ft³
